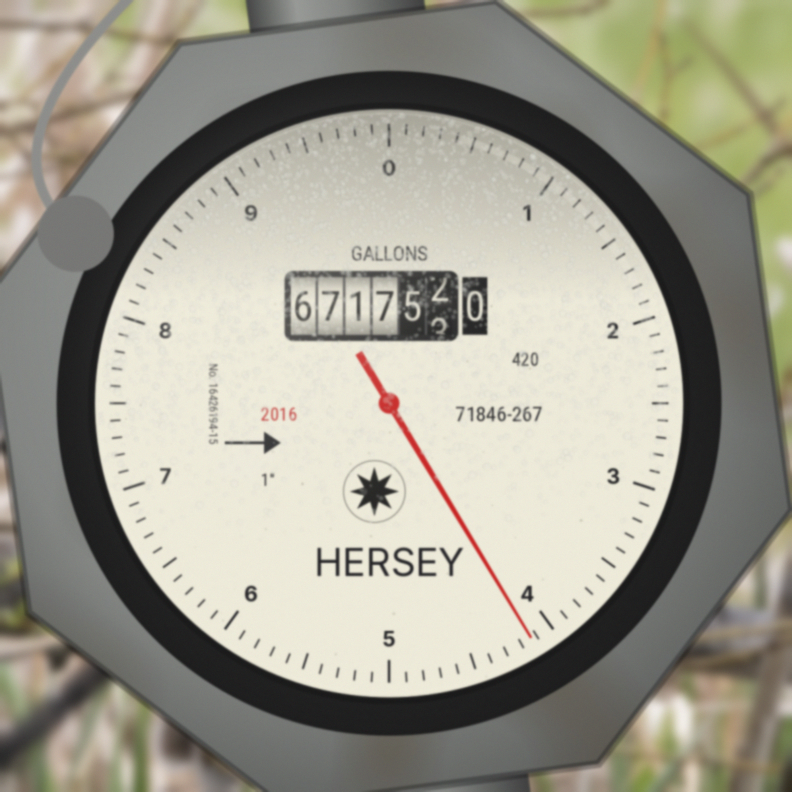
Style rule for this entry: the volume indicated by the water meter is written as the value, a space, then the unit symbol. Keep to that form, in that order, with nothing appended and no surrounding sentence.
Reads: 6717524.1 gal
